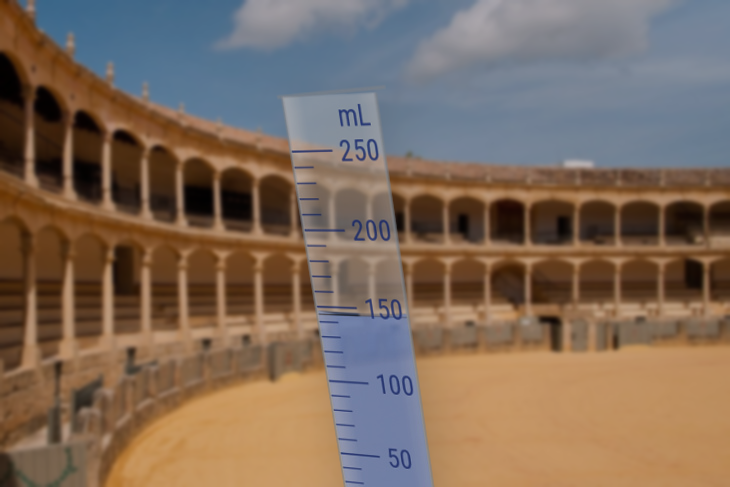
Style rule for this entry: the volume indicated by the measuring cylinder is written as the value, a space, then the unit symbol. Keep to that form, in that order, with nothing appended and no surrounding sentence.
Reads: 145 mL
